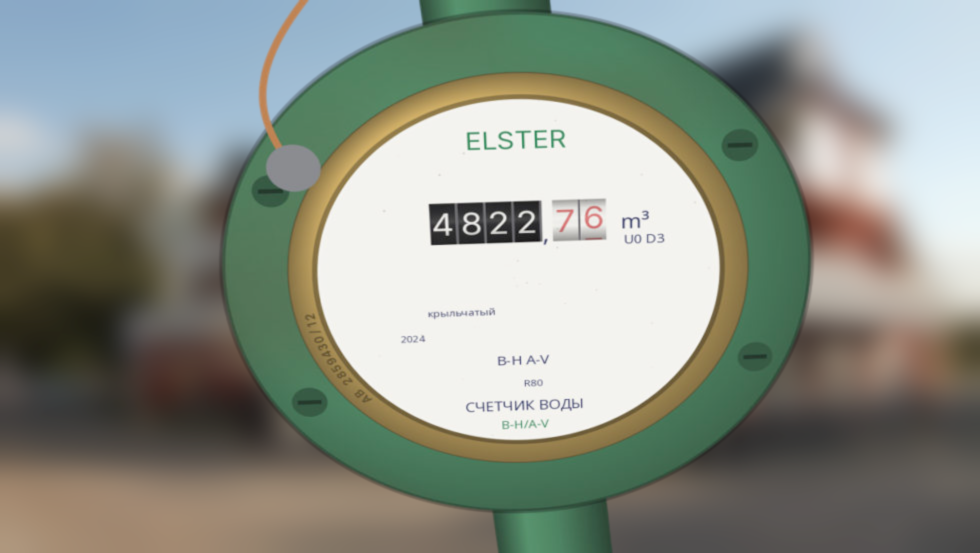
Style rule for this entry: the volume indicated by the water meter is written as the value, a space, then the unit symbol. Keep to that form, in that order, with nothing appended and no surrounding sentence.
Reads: 4822.76 m³
